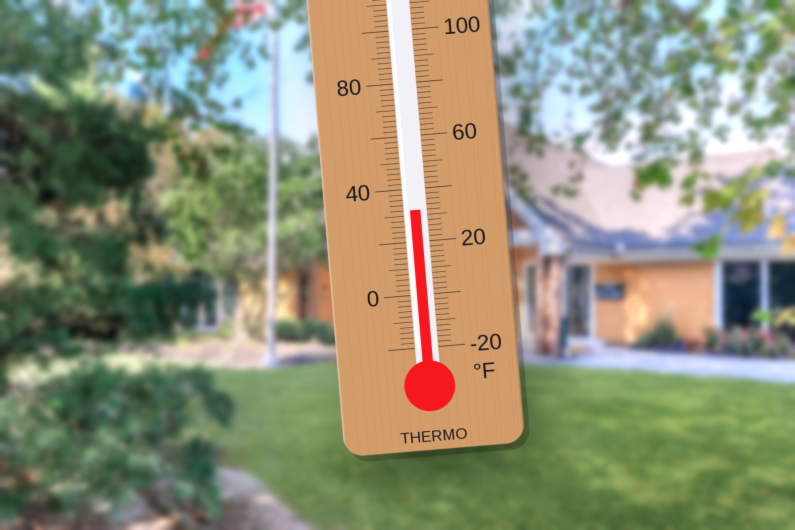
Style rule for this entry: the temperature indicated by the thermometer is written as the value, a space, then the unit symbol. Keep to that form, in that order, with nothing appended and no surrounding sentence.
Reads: 32 °F
